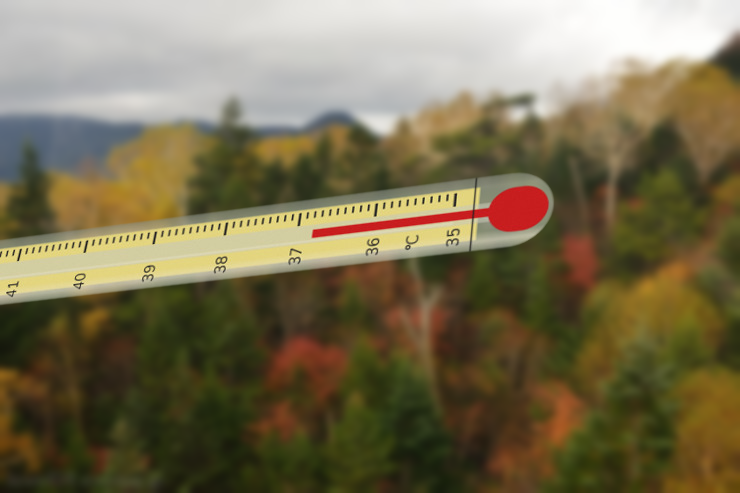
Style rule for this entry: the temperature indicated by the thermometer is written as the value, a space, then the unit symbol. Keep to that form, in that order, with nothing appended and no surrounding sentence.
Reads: 36.8 °C
